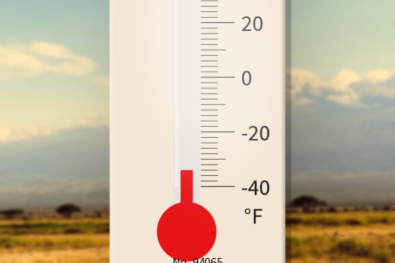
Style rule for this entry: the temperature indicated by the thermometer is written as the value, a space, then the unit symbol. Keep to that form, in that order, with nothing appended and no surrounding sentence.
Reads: -34 °F
